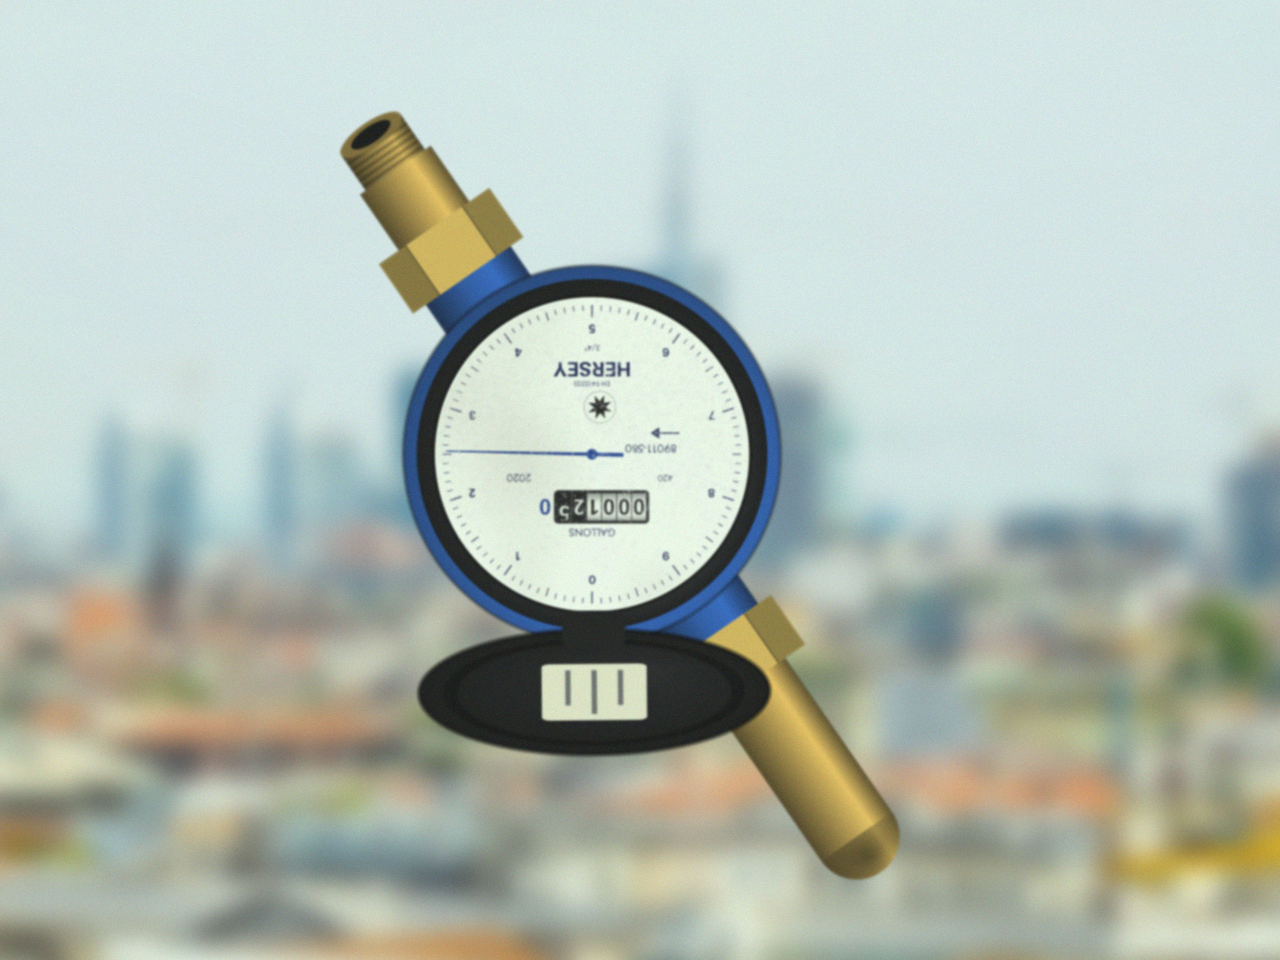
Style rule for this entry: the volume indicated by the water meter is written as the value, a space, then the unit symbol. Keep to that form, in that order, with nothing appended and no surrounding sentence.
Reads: 1252.5 gal
